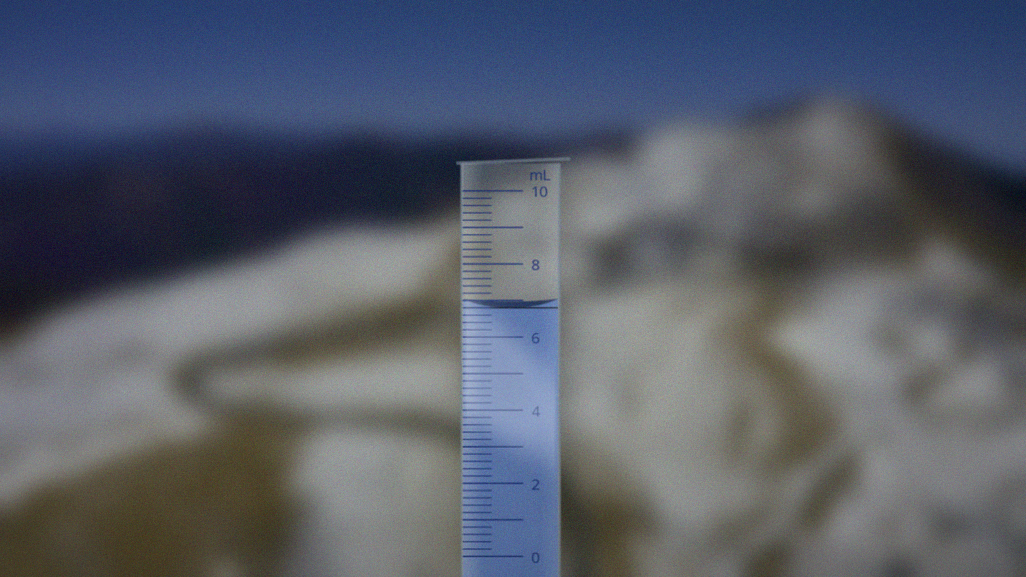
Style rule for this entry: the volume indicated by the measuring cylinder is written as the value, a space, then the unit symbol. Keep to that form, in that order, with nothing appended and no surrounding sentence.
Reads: 6.8 mL
